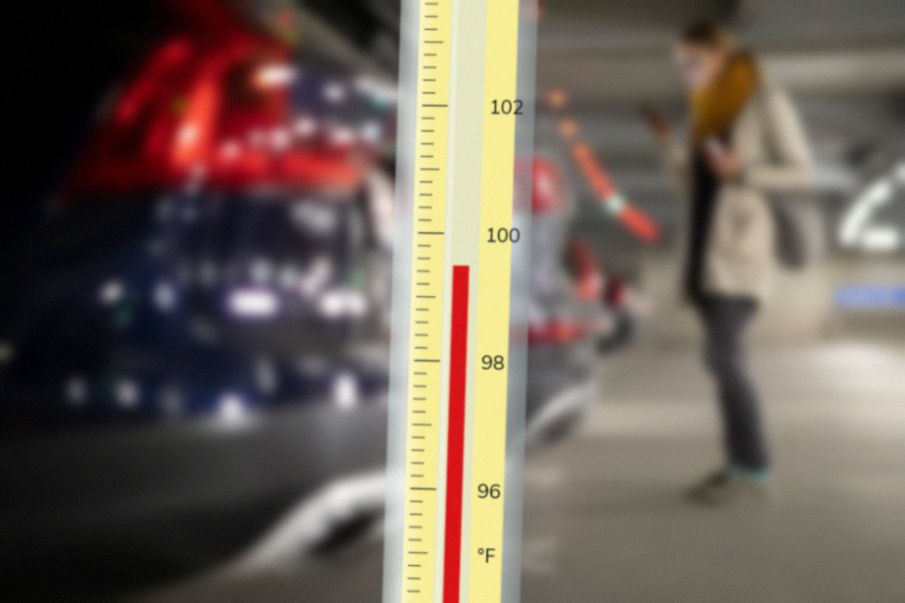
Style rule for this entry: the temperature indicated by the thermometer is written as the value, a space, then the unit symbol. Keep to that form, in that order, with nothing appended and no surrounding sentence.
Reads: 99.5 °F
